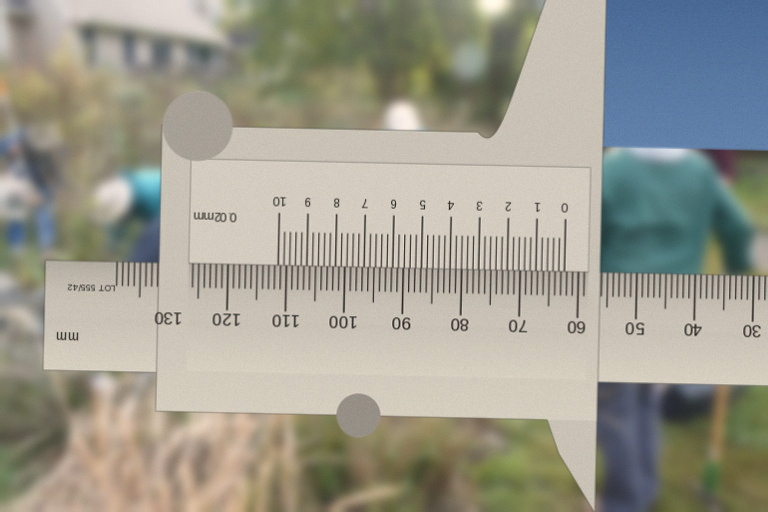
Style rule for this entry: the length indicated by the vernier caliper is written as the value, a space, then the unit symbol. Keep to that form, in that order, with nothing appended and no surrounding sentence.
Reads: 62.4 mm
